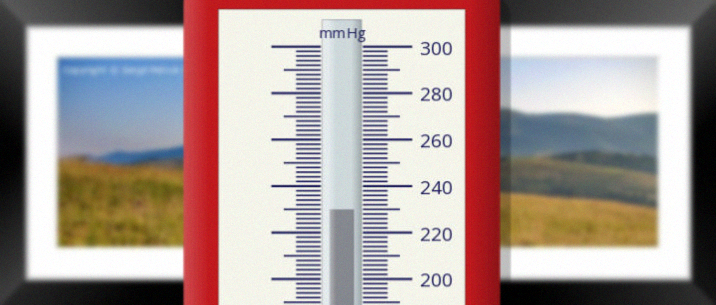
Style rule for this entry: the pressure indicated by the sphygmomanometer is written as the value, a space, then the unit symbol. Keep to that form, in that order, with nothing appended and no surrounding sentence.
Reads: 230 mmHg
